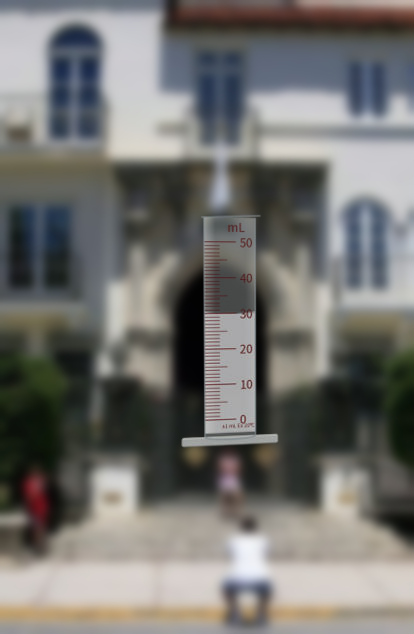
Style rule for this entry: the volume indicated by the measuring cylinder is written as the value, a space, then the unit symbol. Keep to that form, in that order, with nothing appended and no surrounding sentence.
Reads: 30 mL
